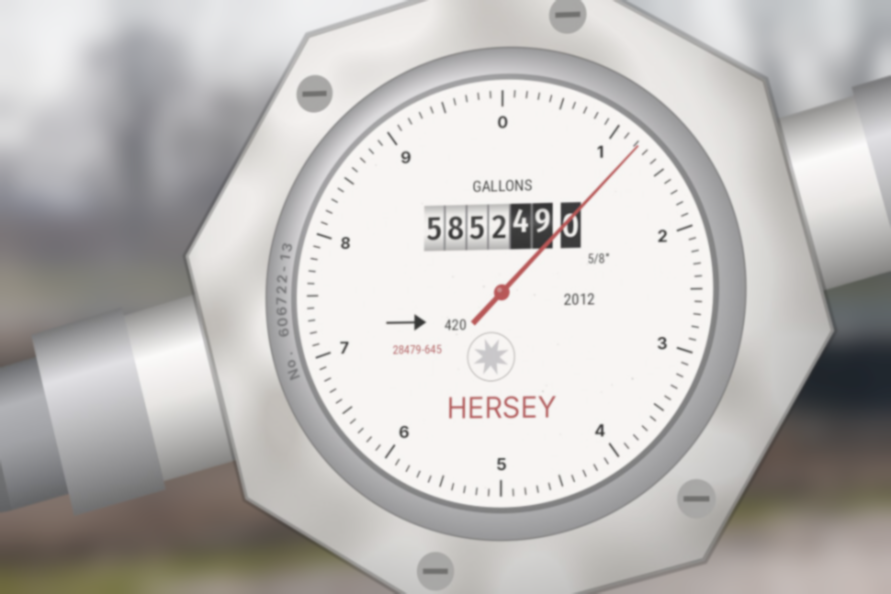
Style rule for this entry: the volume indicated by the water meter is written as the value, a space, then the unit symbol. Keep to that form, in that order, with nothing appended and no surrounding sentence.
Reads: 5852491.2 gal
